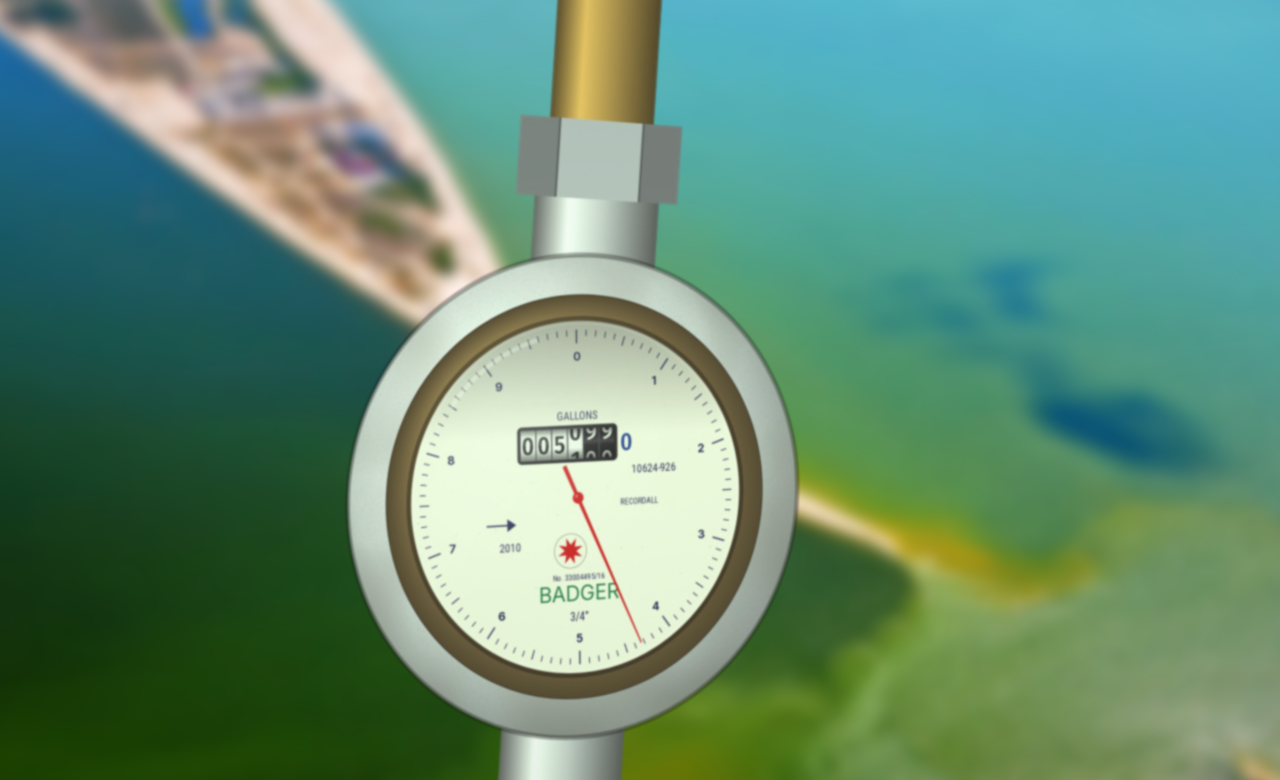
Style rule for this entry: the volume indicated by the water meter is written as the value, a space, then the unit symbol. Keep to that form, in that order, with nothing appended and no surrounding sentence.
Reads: 50994.3 gal
